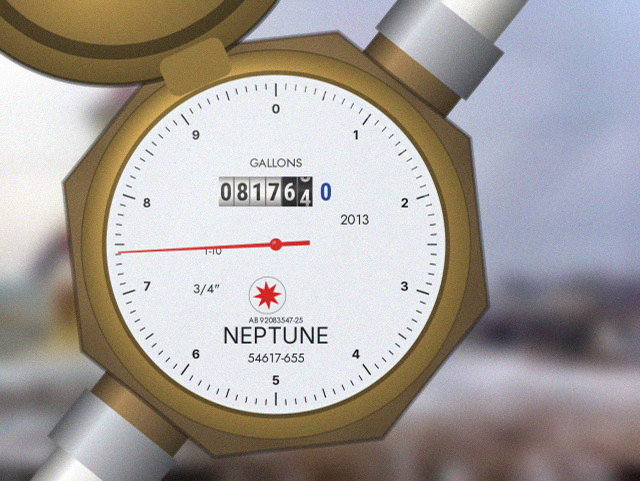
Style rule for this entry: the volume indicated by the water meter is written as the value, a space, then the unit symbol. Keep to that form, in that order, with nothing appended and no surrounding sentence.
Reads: 817637.4 gal
